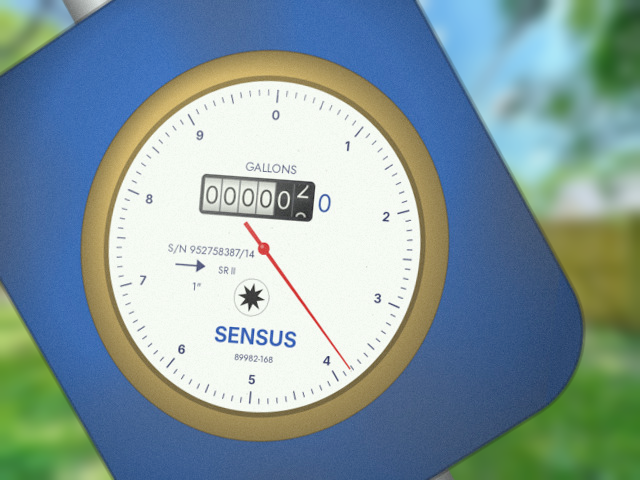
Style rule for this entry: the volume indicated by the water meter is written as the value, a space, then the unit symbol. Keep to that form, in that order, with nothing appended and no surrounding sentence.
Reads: 23.8 gal
